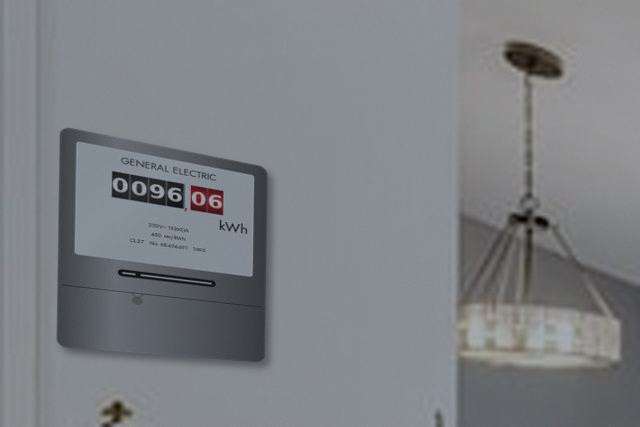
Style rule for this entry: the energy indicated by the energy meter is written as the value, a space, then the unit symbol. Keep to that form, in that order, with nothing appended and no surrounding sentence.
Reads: 96.06 kWh
